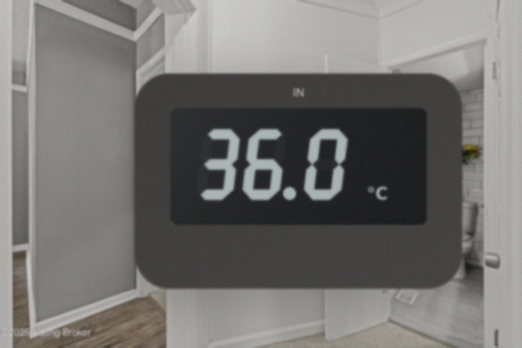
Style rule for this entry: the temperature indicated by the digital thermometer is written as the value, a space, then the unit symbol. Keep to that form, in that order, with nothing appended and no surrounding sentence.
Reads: 36.0 °C
